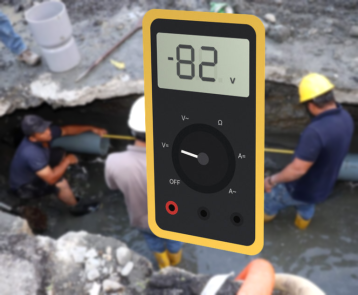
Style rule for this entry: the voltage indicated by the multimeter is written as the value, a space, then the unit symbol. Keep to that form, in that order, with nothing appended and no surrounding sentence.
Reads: -82 V
